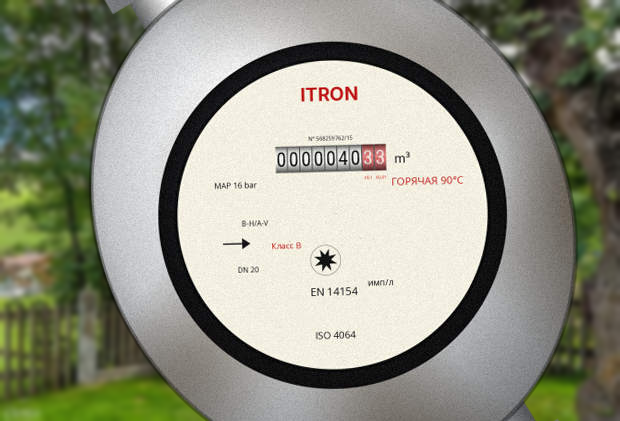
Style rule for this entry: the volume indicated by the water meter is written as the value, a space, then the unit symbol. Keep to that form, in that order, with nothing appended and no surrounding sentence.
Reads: 40.33 m³
